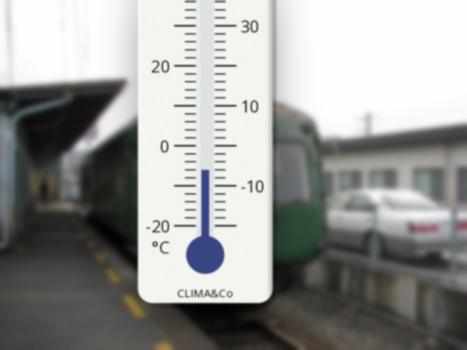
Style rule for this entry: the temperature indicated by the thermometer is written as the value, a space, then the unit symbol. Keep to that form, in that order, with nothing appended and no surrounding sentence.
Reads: -6 °C
